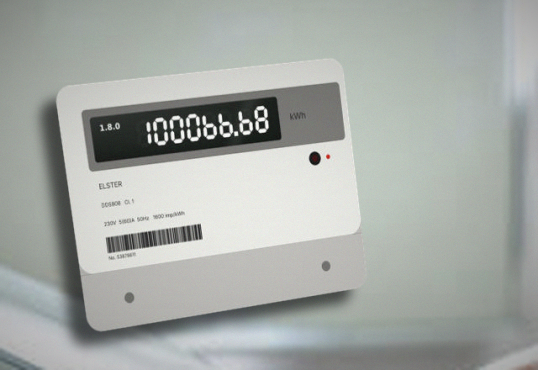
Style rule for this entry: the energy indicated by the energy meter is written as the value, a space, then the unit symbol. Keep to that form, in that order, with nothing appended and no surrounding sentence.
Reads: 100066.68 kWh
